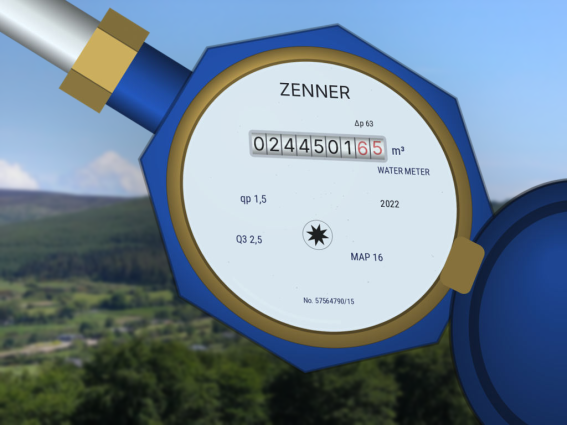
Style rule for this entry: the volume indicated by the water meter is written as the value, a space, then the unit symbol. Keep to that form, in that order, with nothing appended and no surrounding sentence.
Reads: 244501.65 m³
